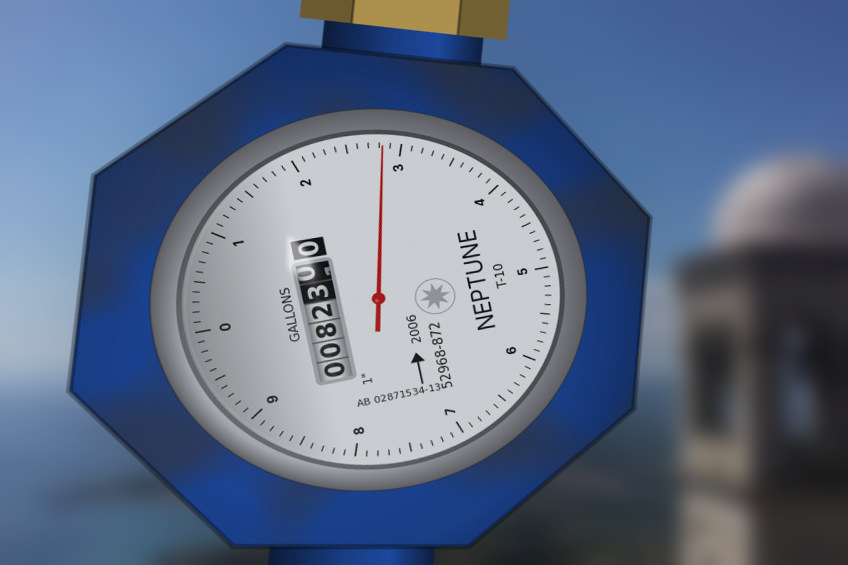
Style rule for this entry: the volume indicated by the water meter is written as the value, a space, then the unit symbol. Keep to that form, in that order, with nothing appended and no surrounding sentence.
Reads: 82302.8 gal
